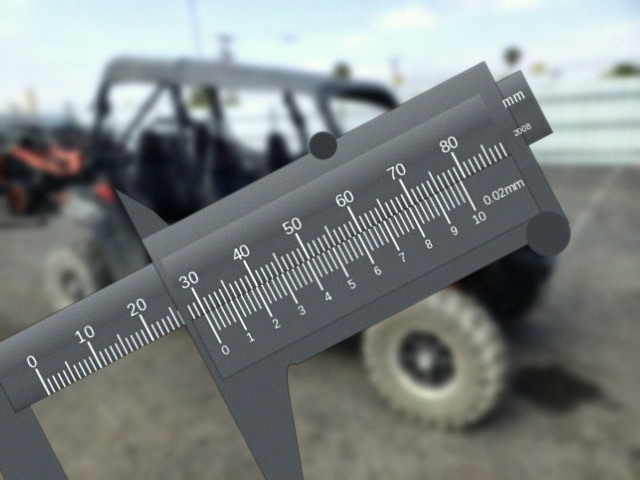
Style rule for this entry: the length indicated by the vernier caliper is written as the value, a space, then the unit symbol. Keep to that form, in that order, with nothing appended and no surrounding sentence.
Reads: 30.0 mm
